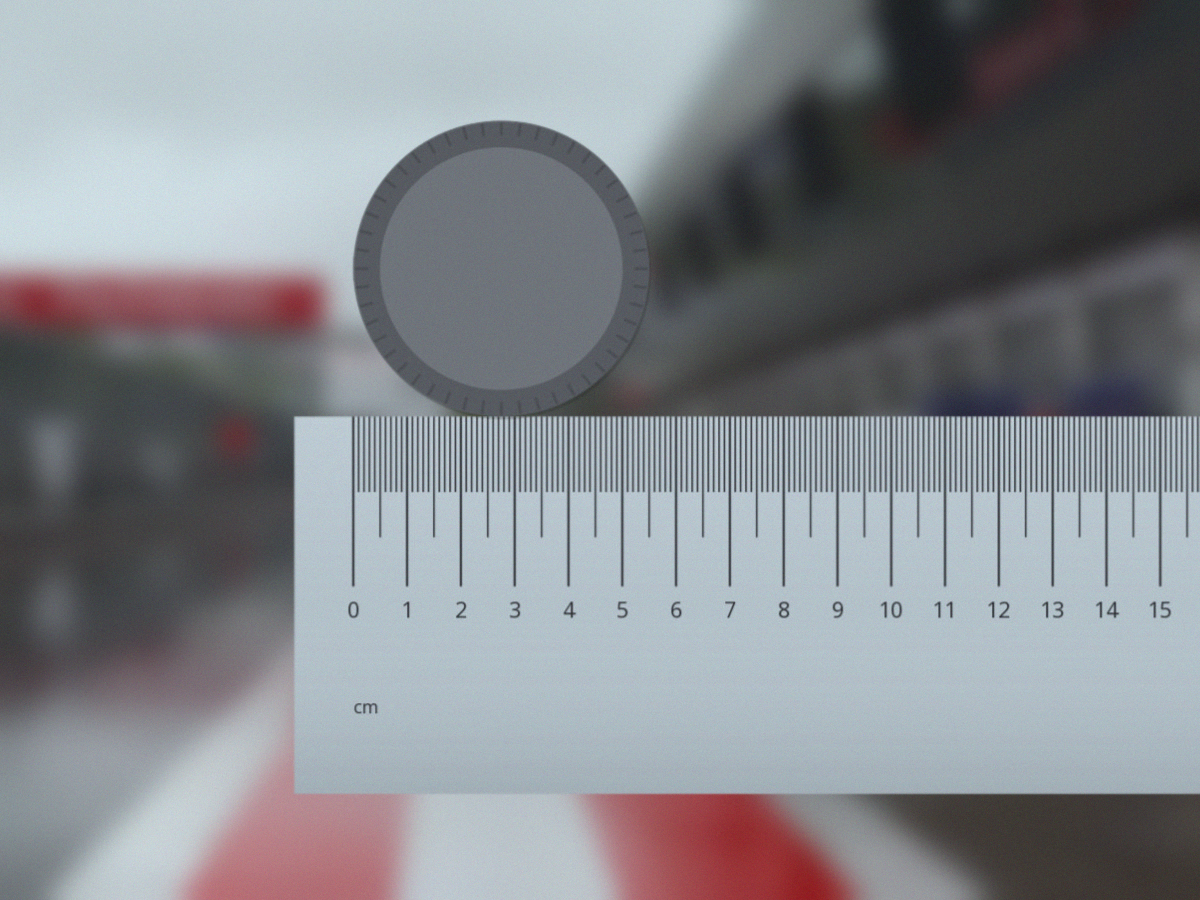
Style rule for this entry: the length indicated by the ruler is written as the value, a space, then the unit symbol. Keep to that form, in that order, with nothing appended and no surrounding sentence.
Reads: 5.5 cm
